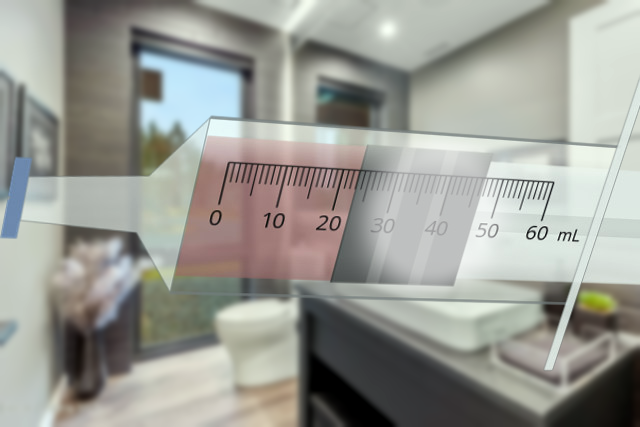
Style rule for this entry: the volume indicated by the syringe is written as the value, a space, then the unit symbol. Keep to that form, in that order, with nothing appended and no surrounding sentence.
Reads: 23 mL
